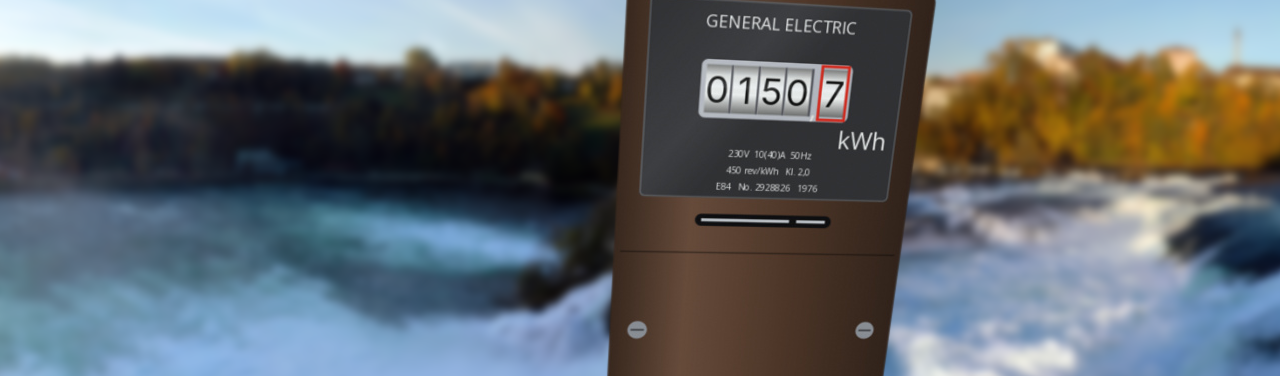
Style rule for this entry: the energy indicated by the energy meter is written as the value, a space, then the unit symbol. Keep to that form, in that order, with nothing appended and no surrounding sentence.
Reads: 150.7 kWh
